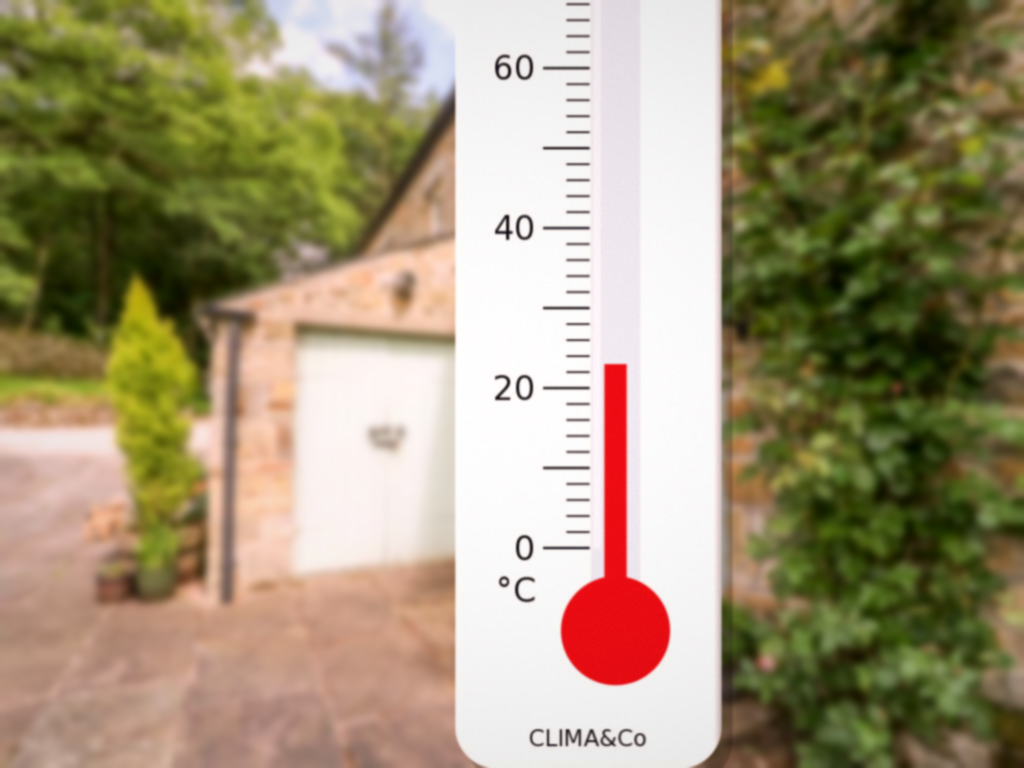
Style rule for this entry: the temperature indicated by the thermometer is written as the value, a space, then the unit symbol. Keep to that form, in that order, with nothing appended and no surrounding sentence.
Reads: 23 °C
